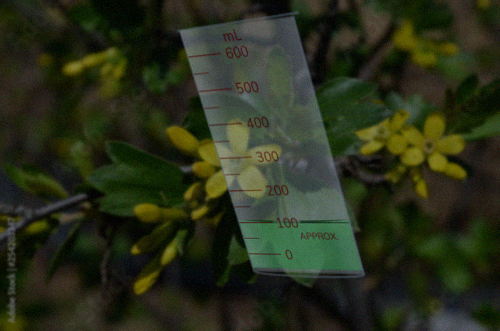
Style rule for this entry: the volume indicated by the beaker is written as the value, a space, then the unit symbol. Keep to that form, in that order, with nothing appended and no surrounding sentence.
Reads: 100 mL
